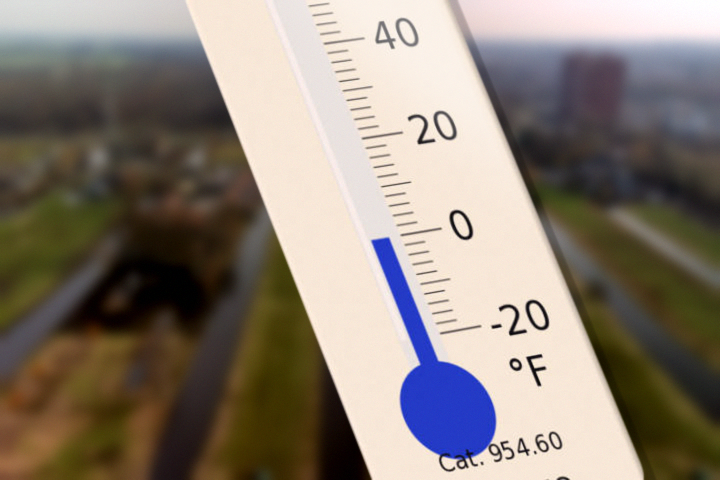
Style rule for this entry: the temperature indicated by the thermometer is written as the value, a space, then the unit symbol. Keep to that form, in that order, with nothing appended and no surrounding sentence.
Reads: 0 °F
